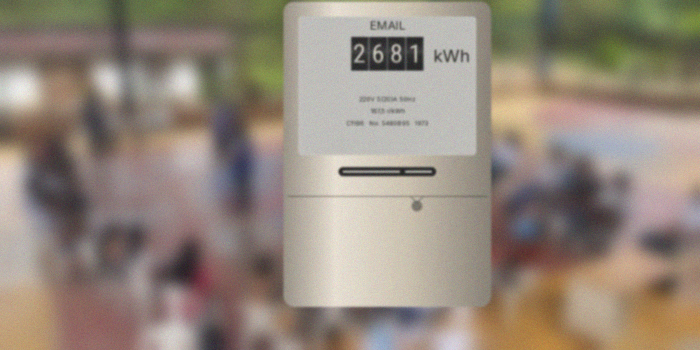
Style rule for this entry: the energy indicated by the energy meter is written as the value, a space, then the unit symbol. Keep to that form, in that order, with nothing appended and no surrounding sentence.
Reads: 2681 kWh
